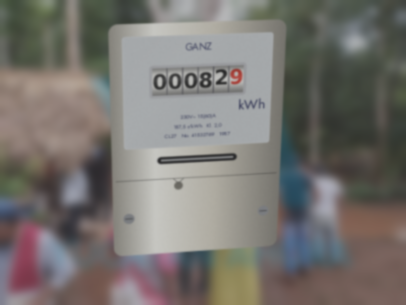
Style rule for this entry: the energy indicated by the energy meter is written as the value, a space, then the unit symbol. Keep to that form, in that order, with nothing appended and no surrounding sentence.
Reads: 82.9 kWh
